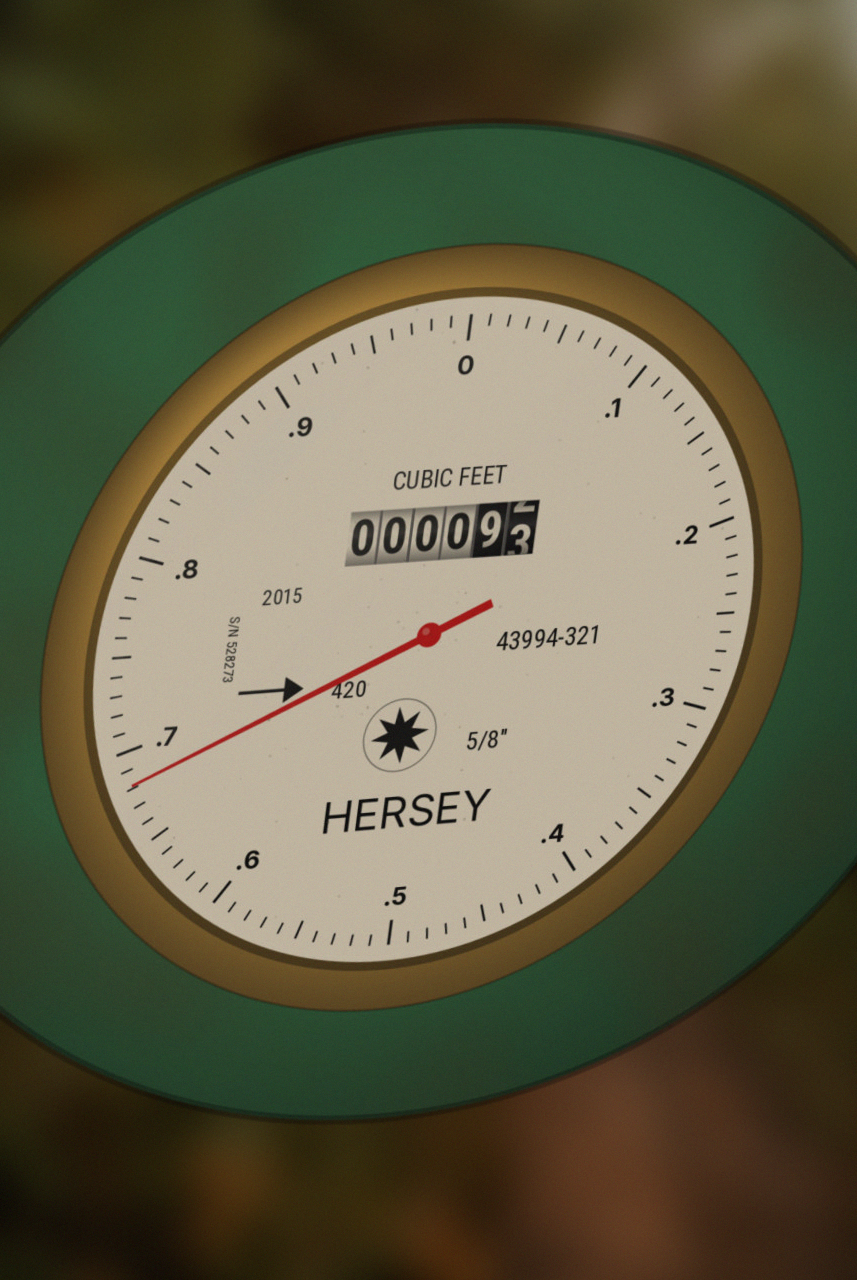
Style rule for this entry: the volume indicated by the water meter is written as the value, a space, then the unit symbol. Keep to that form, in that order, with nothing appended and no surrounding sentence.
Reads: 92.68 ft³
